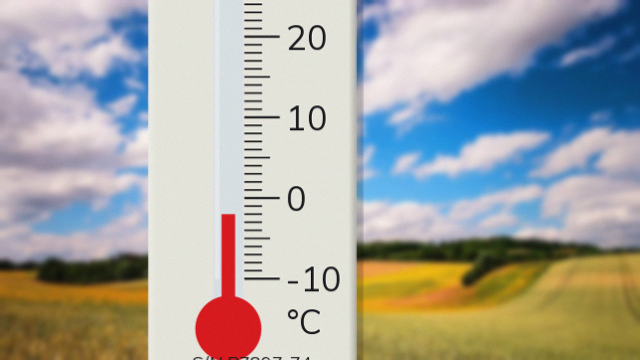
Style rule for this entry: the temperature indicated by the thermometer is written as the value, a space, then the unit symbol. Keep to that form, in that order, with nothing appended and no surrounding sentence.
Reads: -2 °C
